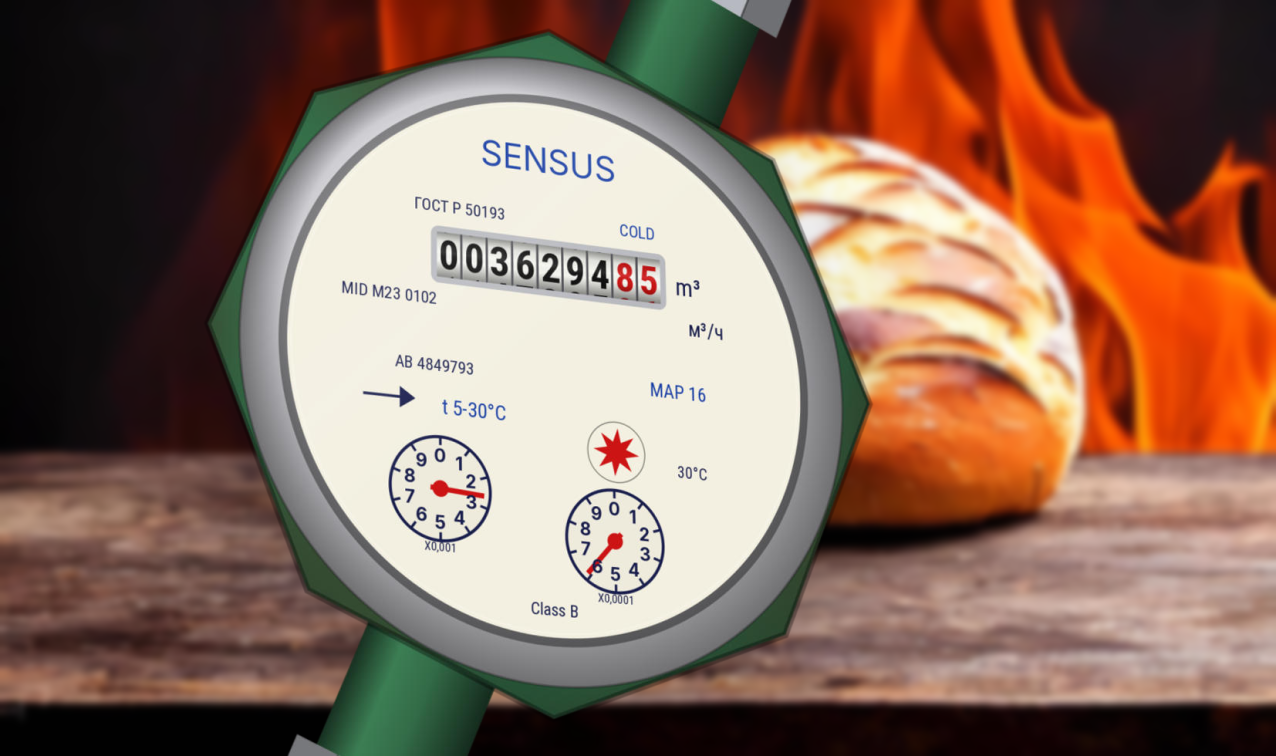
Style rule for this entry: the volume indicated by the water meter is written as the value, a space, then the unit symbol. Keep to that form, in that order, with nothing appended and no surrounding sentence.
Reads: 36294.8526 m³
